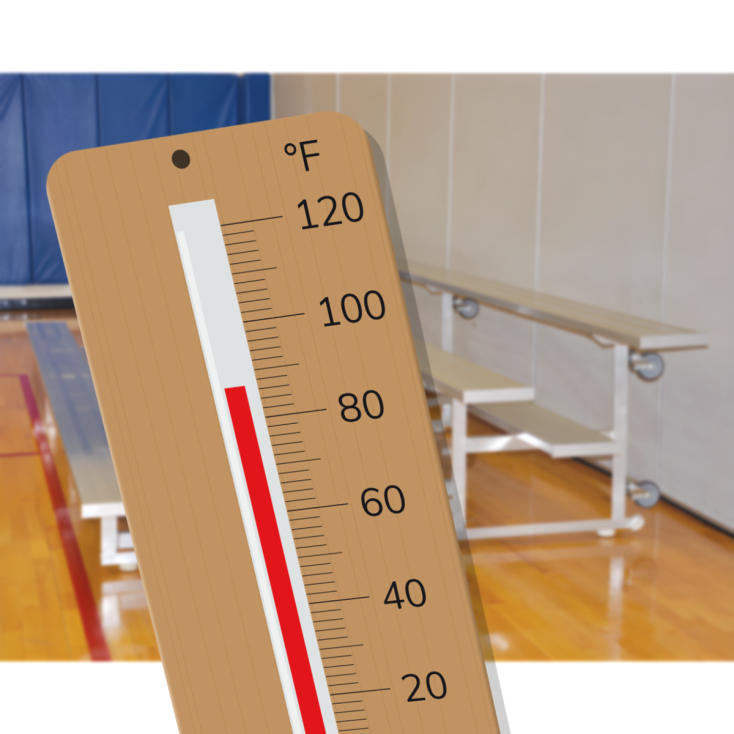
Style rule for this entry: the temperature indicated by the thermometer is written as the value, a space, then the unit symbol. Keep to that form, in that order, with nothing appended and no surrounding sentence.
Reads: 87 °F
